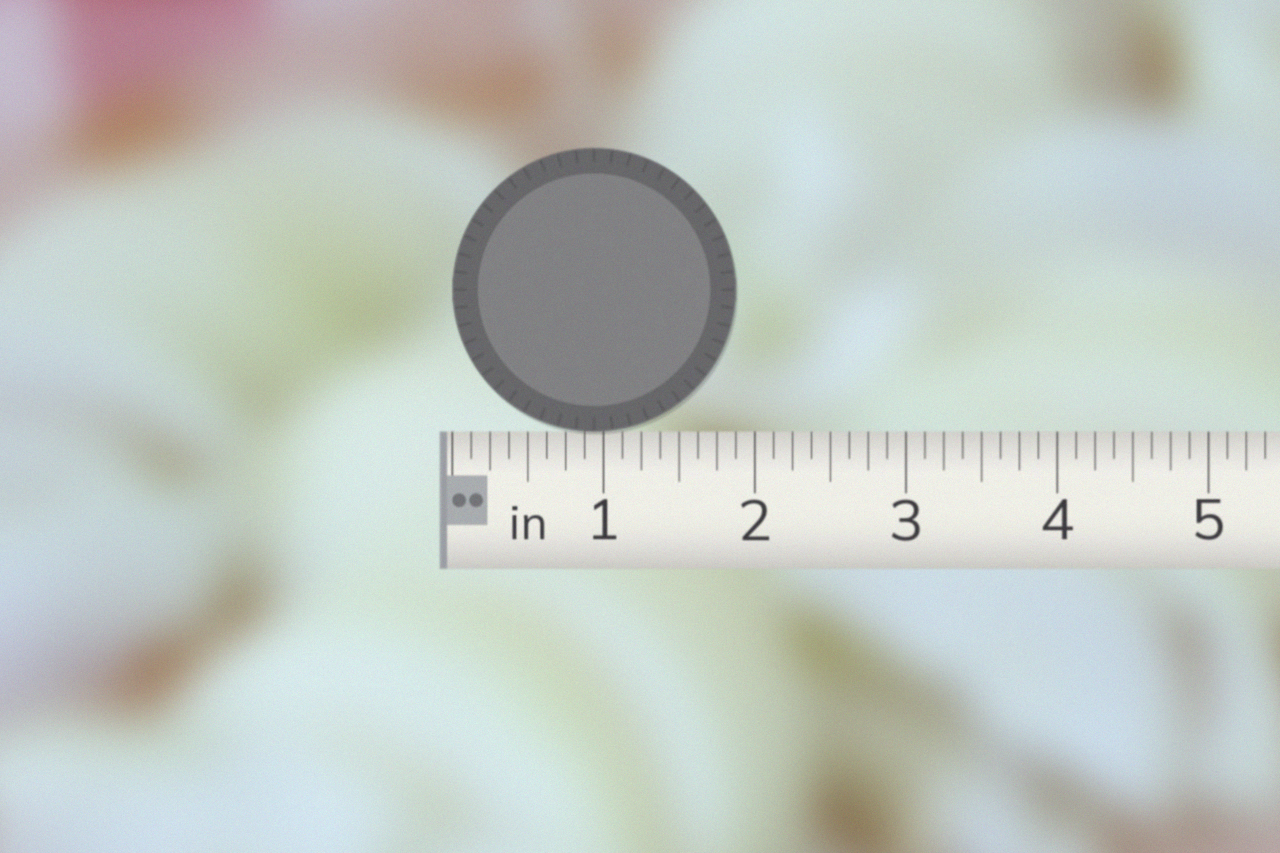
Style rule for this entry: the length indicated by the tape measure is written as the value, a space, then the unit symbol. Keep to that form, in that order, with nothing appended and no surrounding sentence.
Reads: 1.875 in
